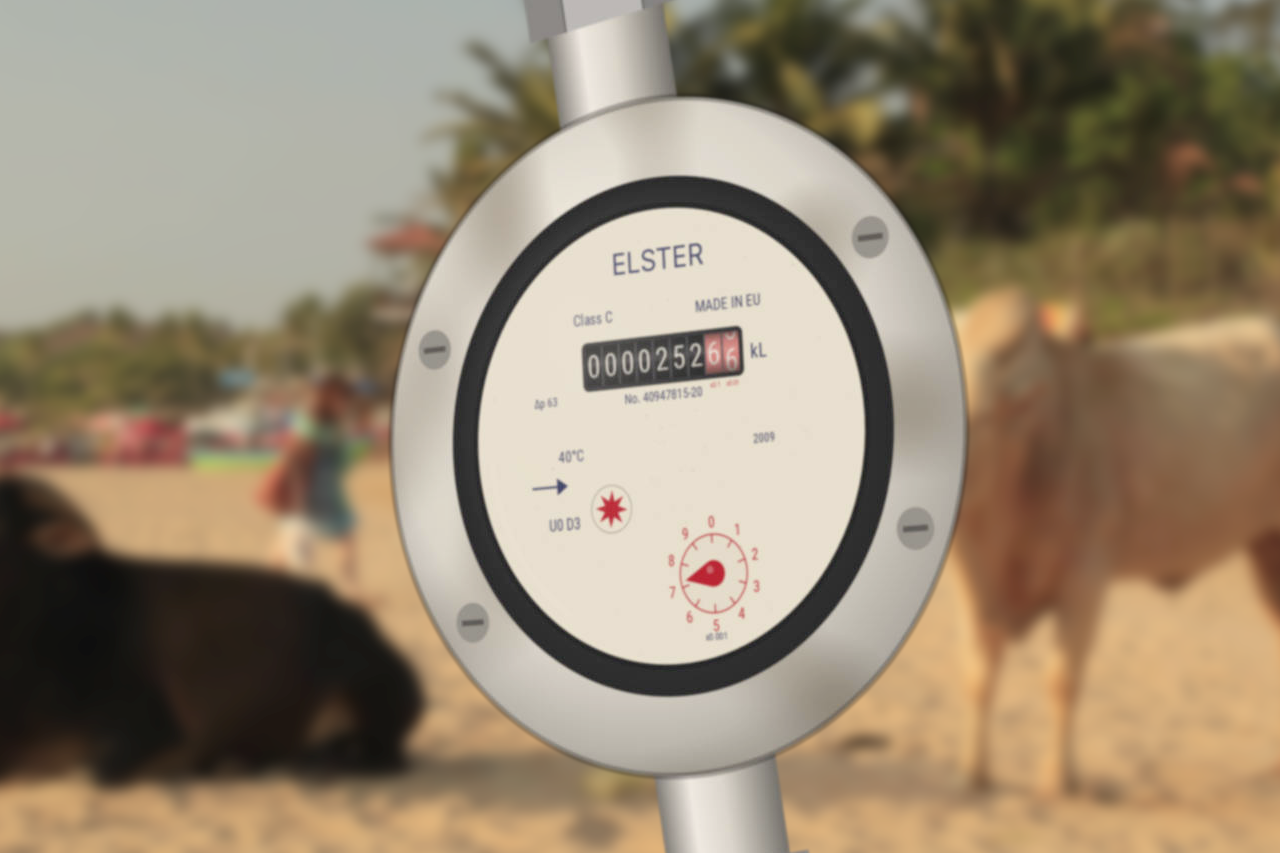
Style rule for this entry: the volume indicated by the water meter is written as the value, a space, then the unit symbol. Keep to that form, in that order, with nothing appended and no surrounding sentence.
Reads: 252.657 kL
